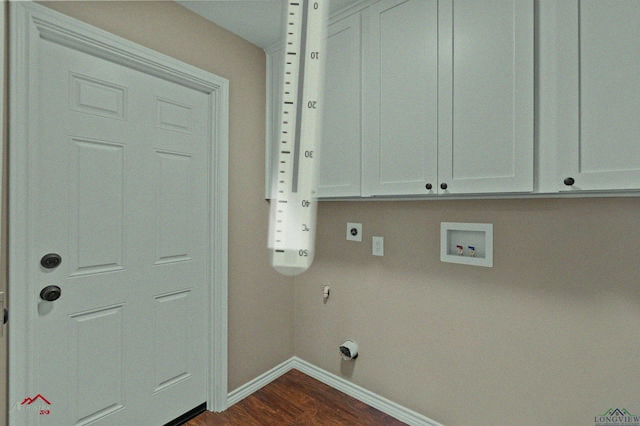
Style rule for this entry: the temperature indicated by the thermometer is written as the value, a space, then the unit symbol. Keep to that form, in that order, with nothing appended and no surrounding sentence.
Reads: 38 °C
